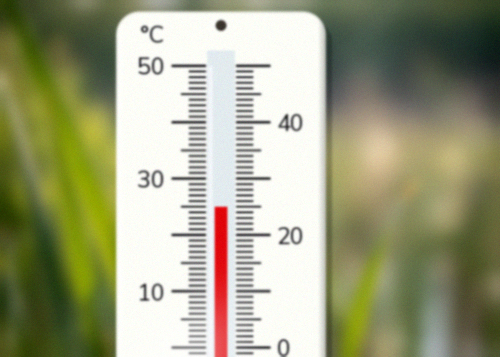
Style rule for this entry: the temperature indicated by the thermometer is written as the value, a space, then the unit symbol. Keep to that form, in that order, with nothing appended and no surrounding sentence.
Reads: 25 °C
